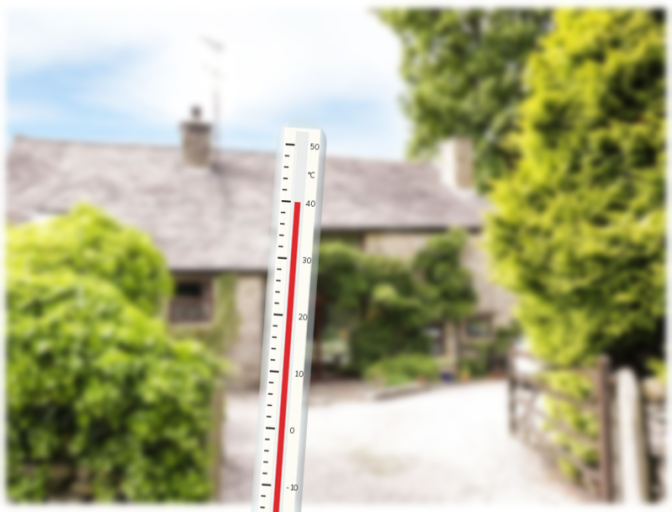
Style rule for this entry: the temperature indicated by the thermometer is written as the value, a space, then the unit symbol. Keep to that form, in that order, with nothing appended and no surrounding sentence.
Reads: 40 °C
